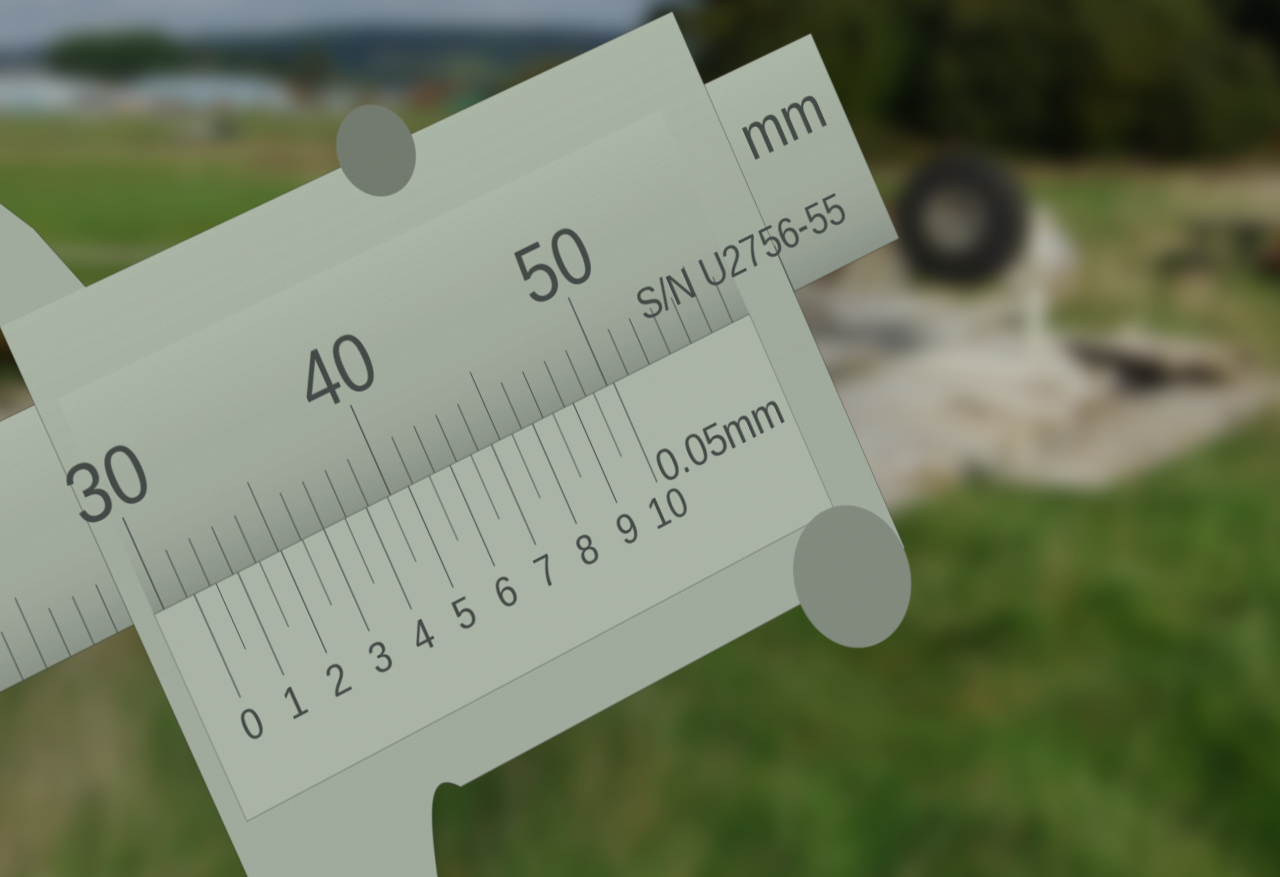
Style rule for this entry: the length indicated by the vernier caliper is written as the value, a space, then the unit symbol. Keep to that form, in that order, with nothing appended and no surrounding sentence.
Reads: 31.3 mm
